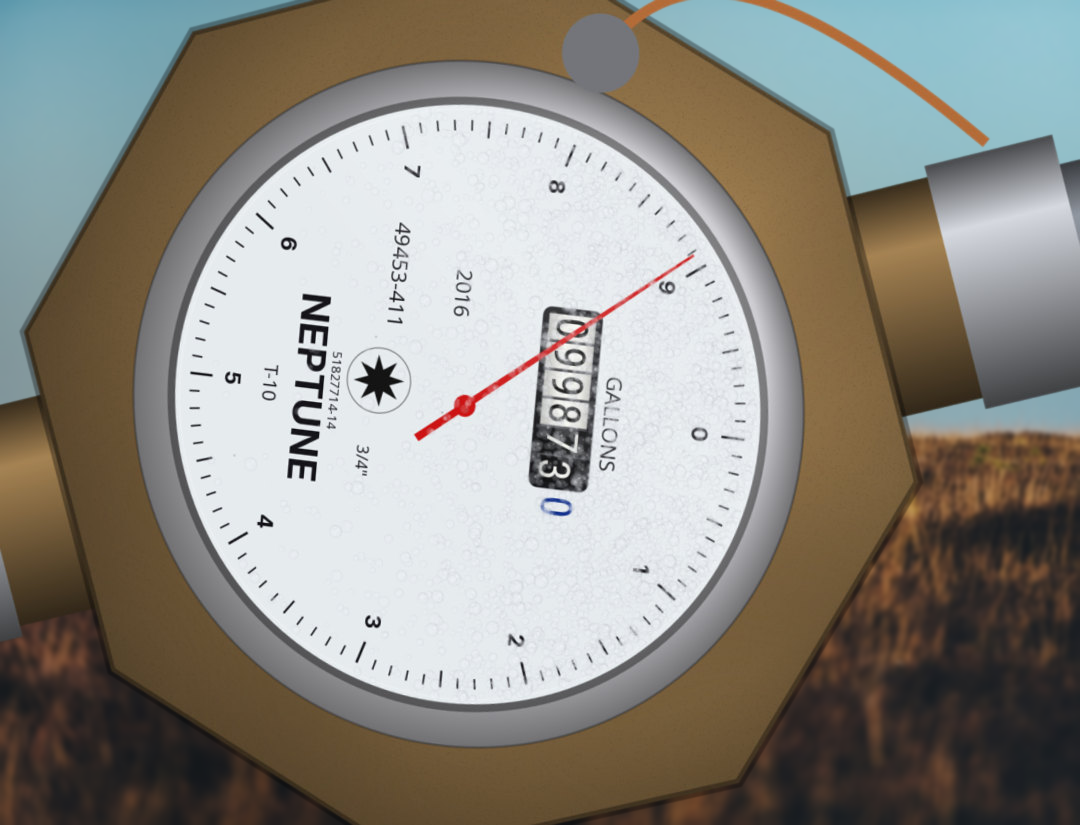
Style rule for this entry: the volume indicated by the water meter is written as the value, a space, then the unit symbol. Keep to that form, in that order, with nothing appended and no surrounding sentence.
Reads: 998728.9 gal
